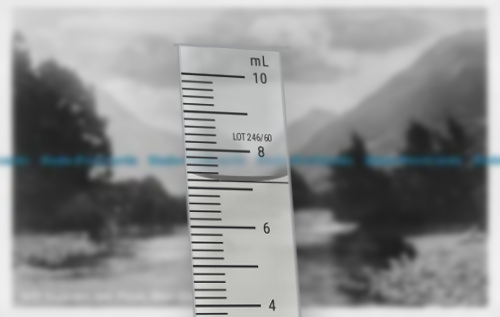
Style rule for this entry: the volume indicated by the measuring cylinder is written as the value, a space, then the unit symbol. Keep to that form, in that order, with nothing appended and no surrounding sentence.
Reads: 7.2 mL
